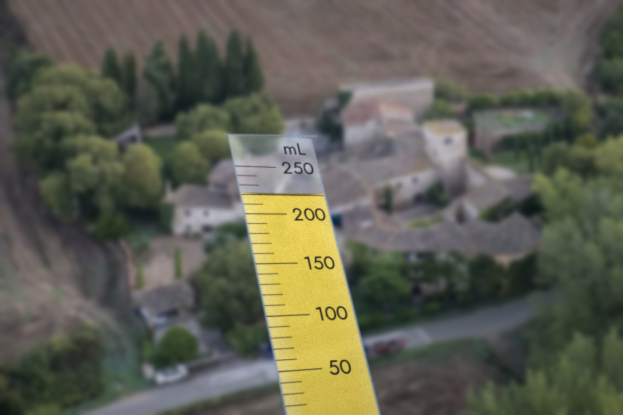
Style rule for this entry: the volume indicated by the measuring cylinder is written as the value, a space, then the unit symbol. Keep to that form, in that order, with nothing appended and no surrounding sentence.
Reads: 220 mL
